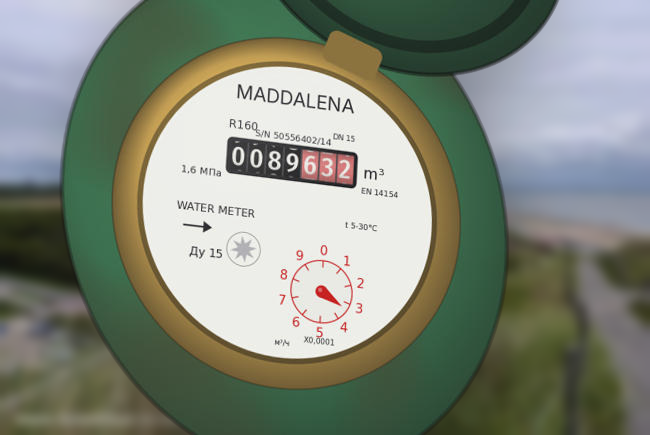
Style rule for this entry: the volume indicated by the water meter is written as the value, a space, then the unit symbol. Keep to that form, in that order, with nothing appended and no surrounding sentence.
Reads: 89.6323 m³
